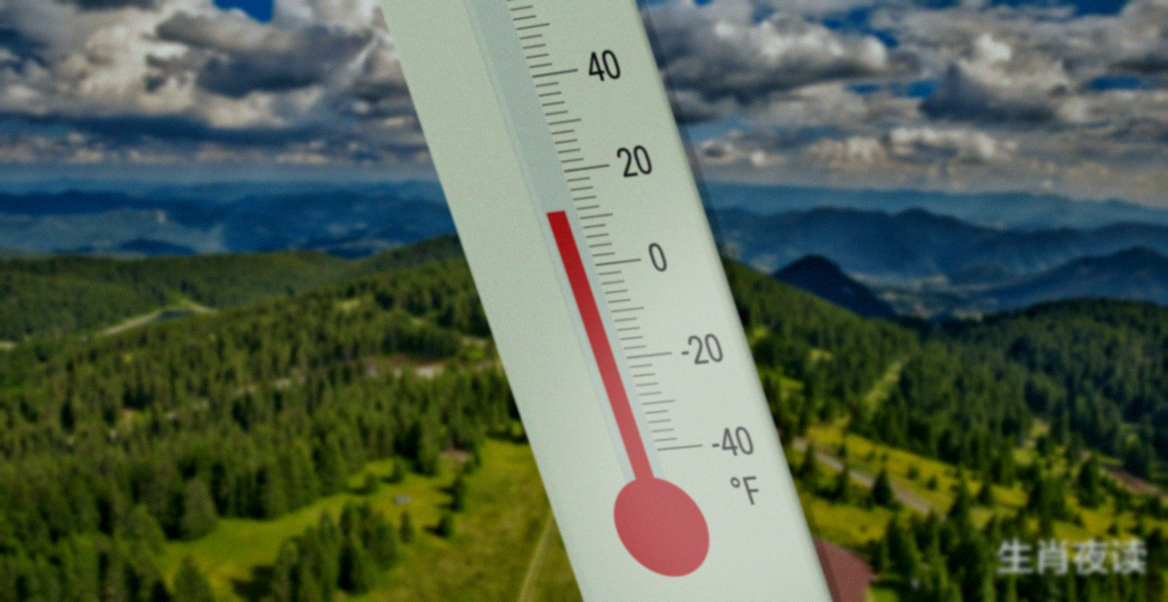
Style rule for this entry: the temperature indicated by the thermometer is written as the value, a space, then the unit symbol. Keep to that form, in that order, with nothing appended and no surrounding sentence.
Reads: 12 °F
